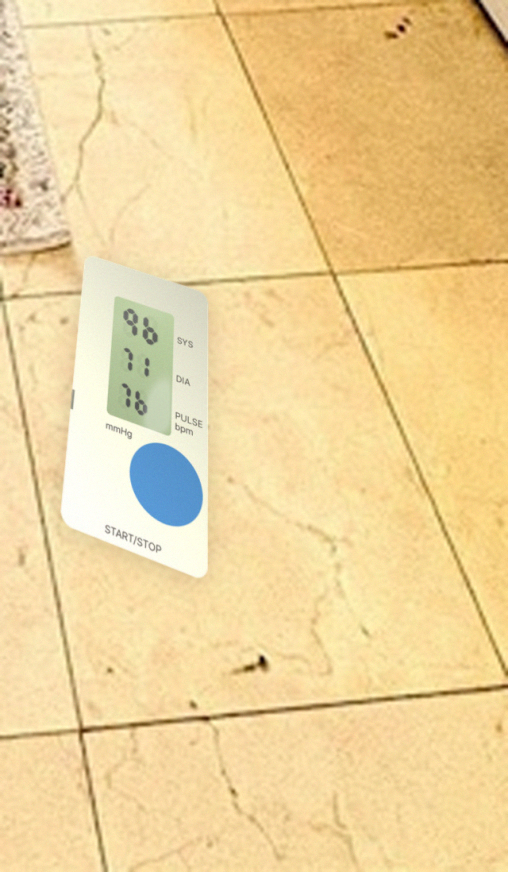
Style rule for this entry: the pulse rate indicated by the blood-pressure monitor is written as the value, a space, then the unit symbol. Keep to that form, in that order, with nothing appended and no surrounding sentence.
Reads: 76 bpm
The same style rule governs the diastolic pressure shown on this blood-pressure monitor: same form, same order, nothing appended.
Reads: 71 mmHg
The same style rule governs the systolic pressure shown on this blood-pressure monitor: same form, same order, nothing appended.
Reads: 96 mmHg
